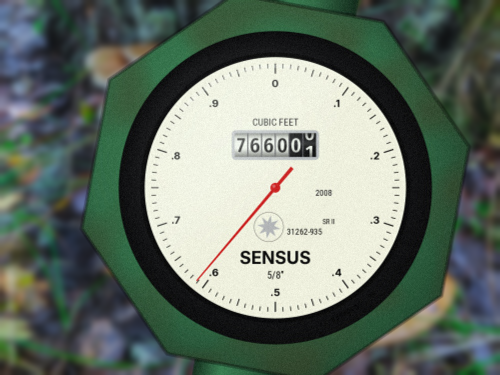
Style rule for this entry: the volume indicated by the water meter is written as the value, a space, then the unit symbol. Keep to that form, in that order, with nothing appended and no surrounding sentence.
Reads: 766000.61 ft³
